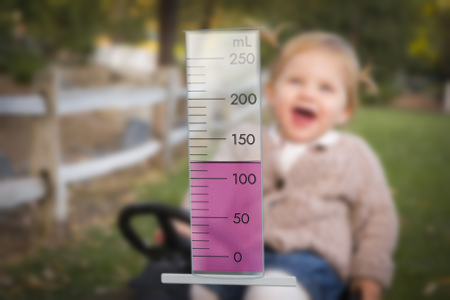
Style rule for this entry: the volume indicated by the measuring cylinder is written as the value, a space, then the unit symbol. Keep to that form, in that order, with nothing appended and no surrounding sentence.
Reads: 120 mL
